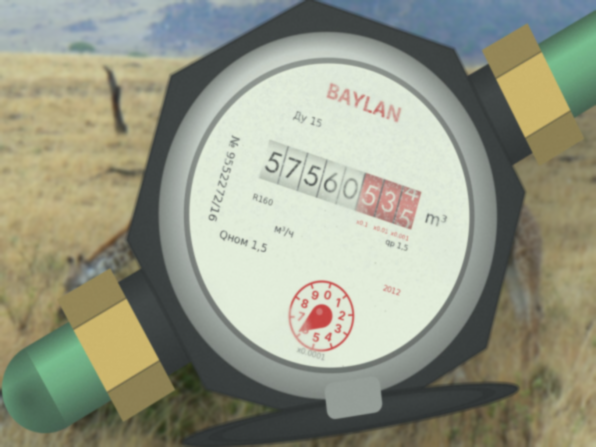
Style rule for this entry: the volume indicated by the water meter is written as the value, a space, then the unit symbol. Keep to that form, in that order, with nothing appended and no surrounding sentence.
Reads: 57560.5346 m³
